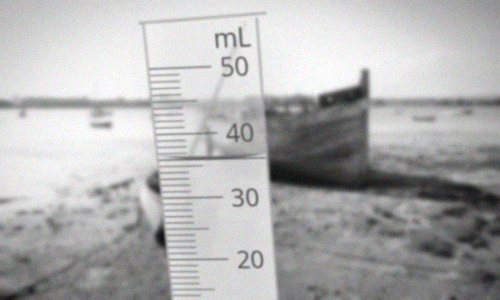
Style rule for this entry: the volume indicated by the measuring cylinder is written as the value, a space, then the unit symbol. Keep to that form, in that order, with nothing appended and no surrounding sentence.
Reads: 36 mL
